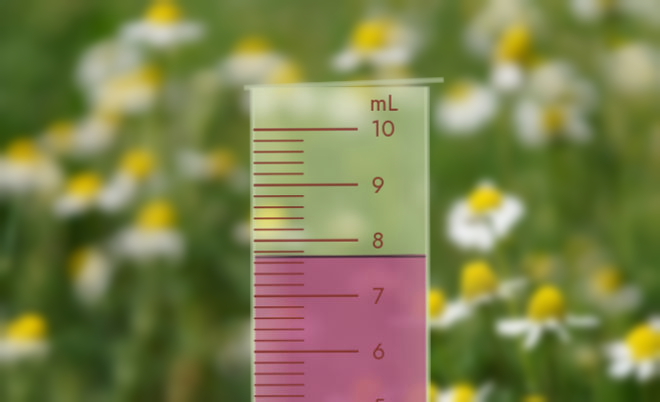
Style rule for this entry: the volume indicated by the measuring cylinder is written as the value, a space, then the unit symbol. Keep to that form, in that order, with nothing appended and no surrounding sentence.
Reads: 7.7 mL
